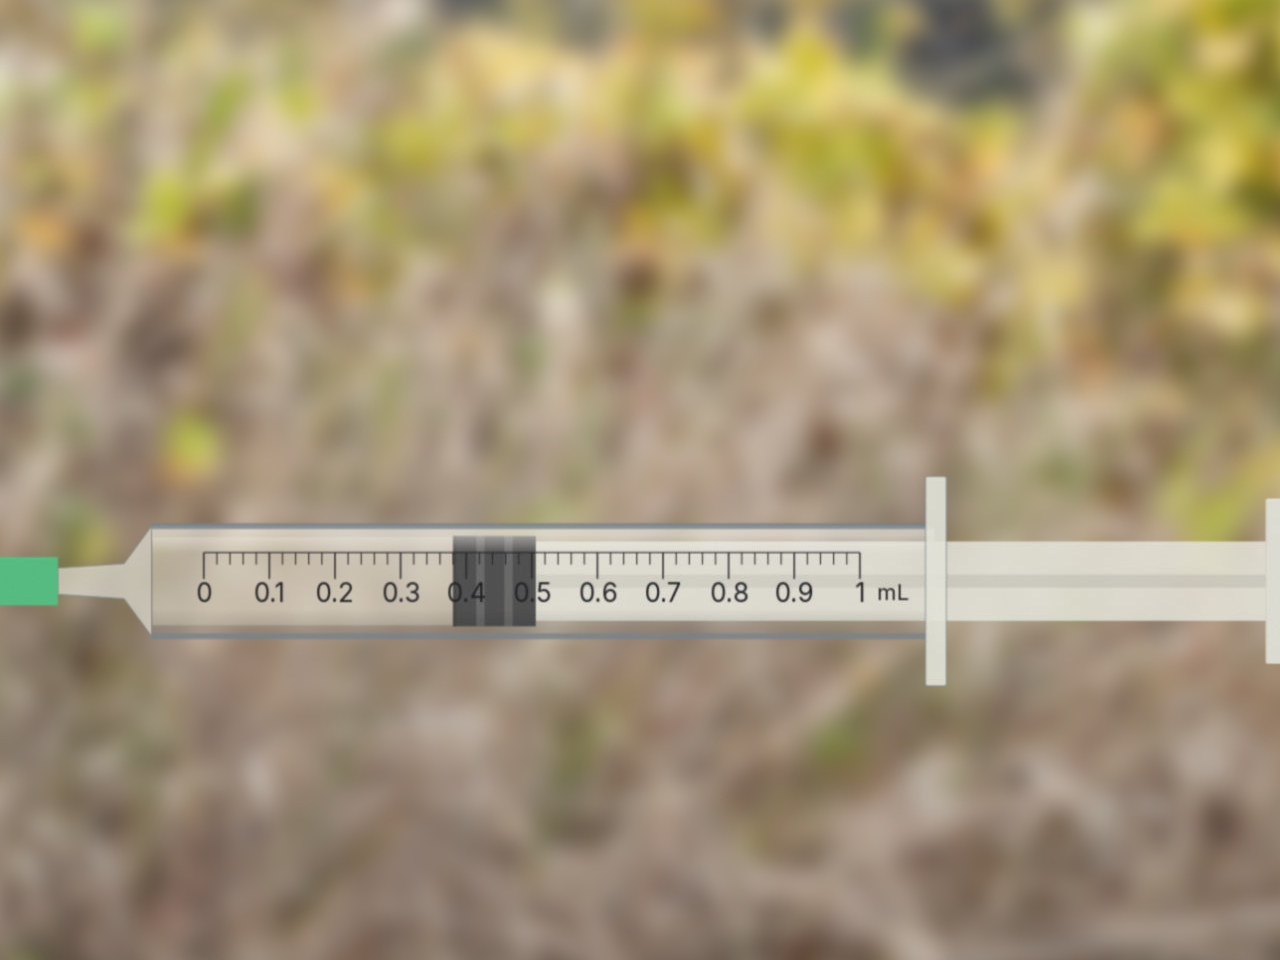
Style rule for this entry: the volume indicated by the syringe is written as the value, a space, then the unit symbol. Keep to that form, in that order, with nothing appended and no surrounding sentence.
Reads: 0.38 mL
